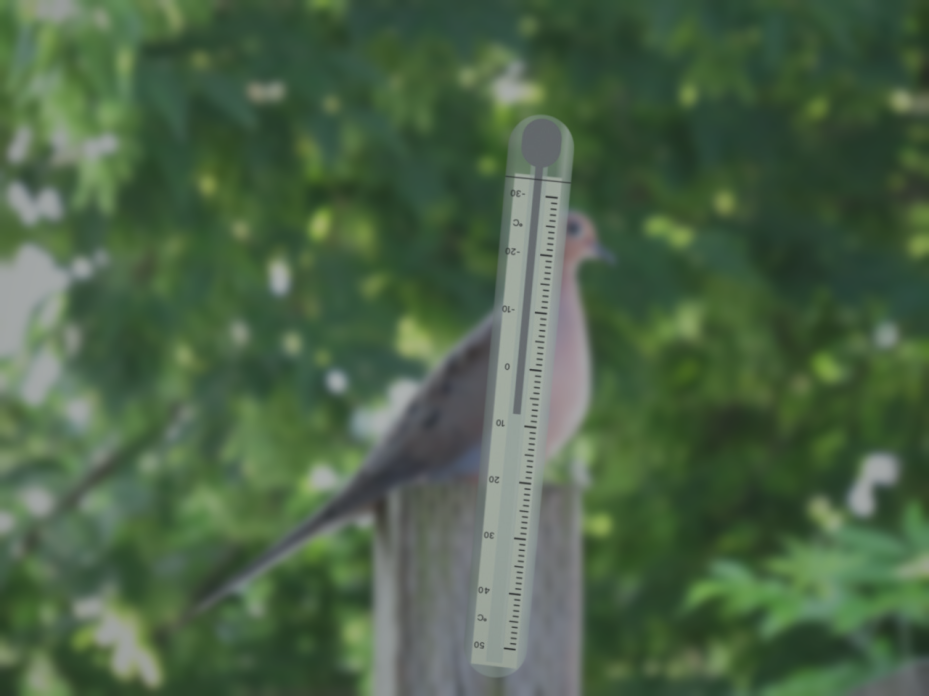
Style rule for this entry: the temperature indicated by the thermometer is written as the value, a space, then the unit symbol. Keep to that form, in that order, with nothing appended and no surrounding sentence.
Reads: 8 °C
